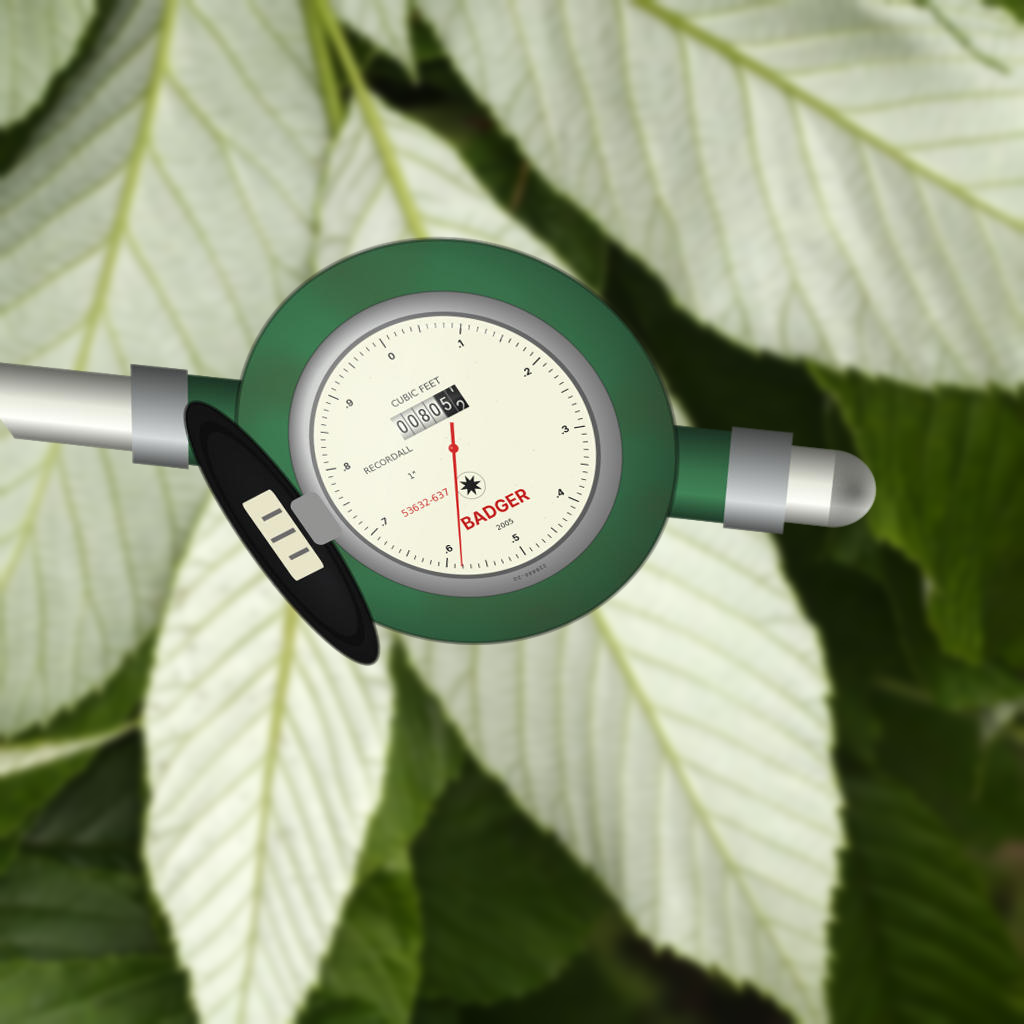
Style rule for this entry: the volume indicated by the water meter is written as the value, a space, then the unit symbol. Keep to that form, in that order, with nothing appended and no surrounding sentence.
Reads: 8051.58 ft³
